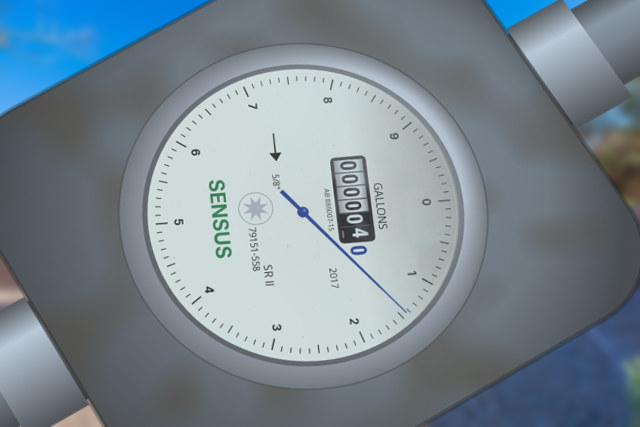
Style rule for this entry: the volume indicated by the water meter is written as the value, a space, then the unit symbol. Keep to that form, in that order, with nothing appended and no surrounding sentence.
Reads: 41.4 gal
